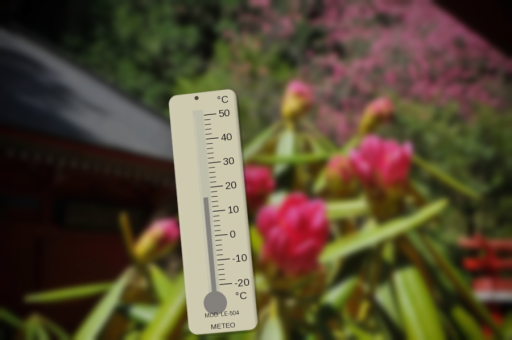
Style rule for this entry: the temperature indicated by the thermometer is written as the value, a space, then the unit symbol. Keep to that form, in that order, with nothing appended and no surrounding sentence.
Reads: 16 °C
